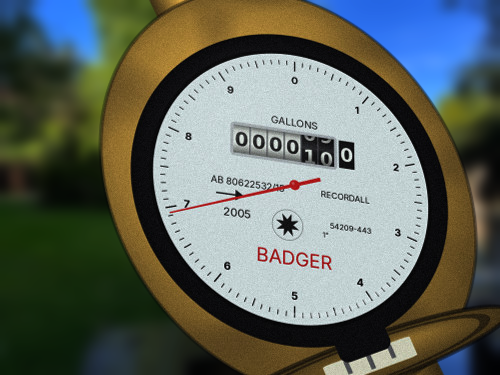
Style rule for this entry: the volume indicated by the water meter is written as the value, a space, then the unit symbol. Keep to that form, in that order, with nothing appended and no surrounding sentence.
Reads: 96.9 gal
